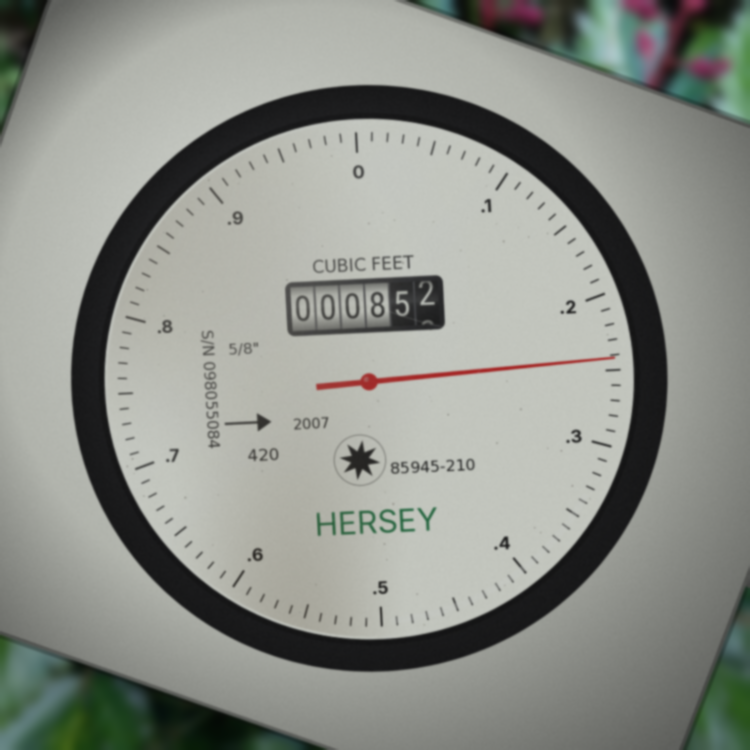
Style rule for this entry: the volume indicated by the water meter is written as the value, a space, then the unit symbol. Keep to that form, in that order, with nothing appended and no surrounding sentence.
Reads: 852.24 ft³
